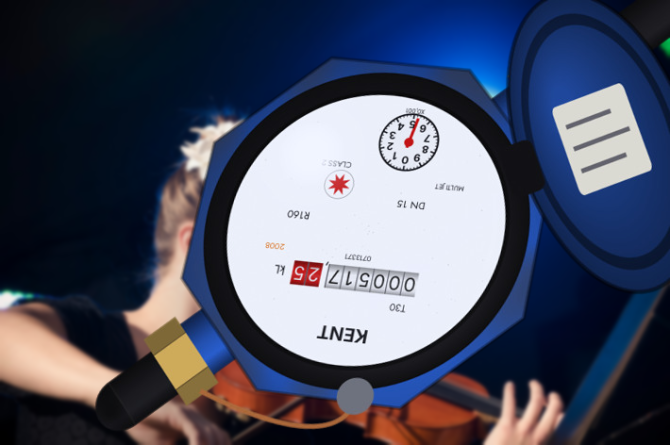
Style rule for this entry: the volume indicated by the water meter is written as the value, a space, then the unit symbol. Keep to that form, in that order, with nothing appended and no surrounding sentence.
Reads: 517.255 kL
